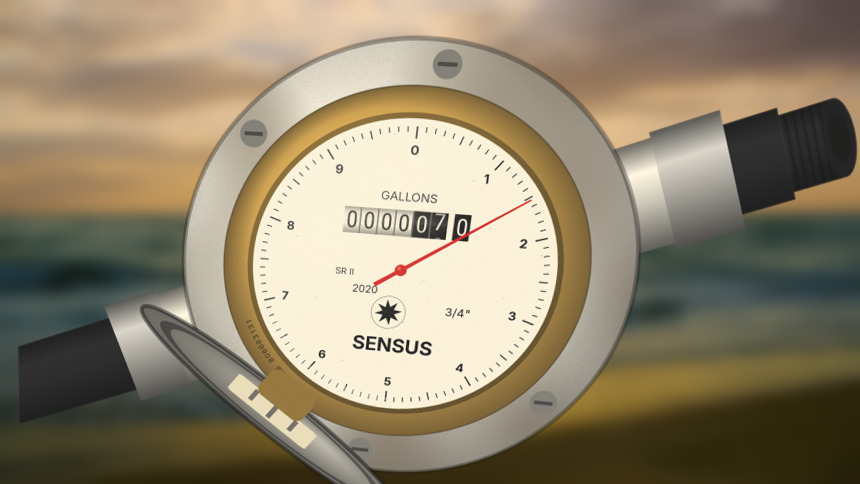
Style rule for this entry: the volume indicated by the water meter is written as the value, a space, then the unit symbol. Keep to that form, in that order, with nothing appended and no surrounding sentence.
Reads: 71.5 gal
